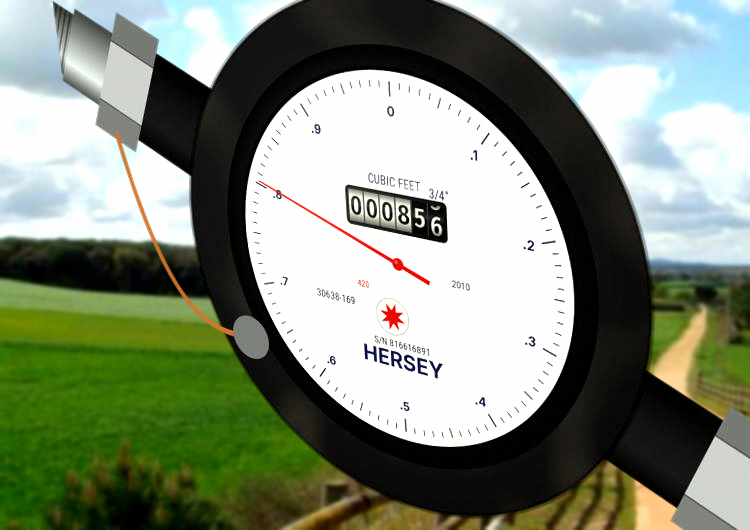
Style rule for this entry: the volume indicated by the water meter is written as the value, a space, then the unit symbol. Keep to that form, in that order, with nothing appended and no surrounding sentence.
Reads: 855.80 ft³
